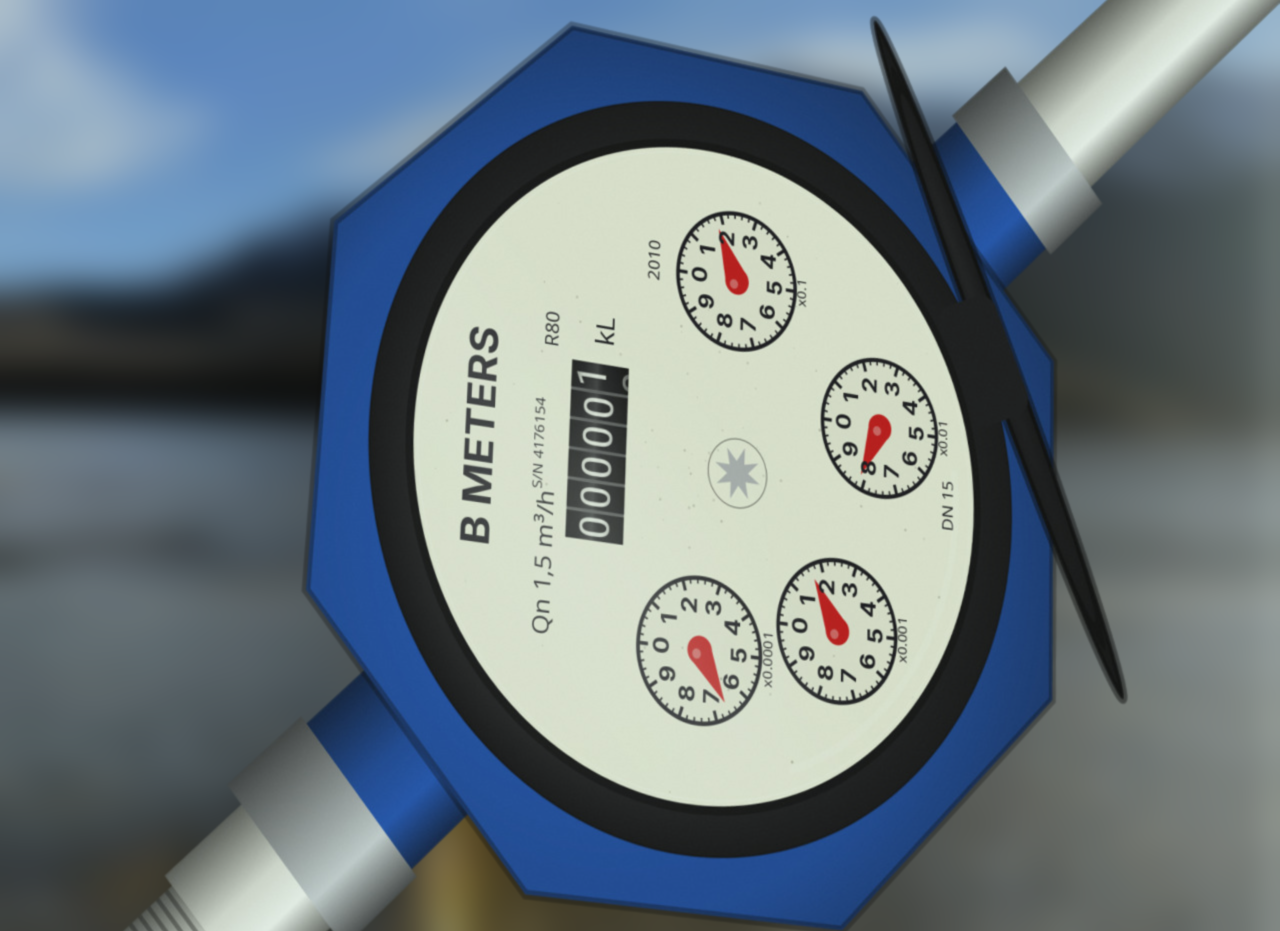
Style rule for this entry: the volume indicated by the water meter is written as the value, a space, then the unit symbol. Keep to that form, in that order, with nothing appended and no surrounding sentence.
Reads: 1.1816 kL
